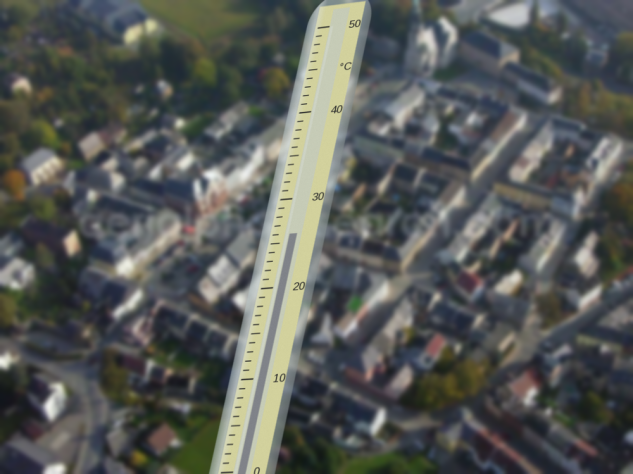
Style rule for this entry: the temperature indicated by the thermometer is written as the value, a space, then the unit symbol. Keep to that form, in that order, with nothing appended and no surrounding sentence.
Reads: 26 °C
